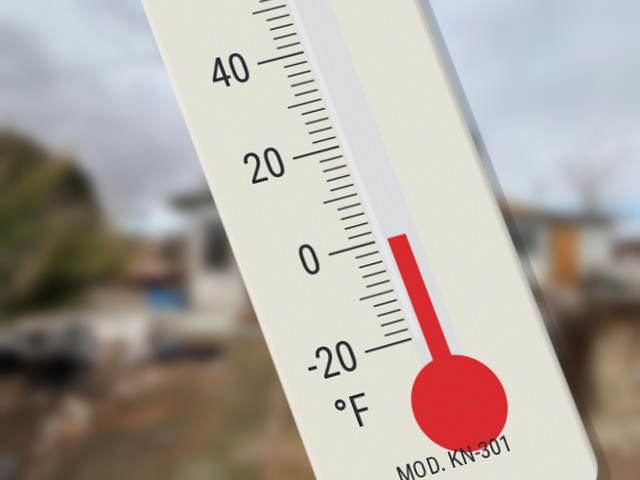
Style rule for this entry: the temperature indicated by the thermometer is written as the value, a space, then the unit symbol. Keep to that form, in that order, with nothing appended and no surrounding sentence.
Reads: 0 °F
